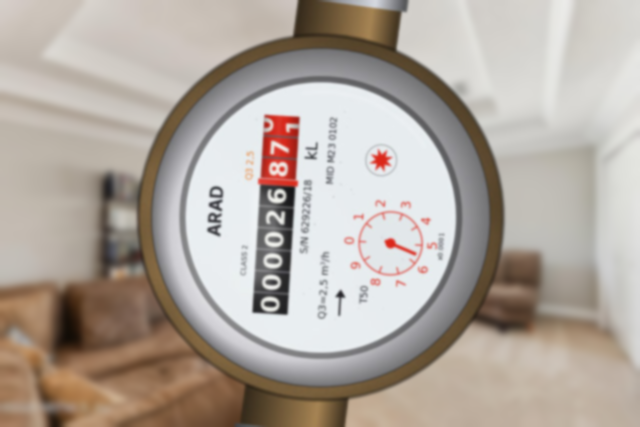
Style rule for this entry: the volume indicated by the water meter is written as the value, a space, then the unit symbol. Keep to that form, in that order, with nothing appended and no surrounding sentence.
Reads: 26.8705 kL
